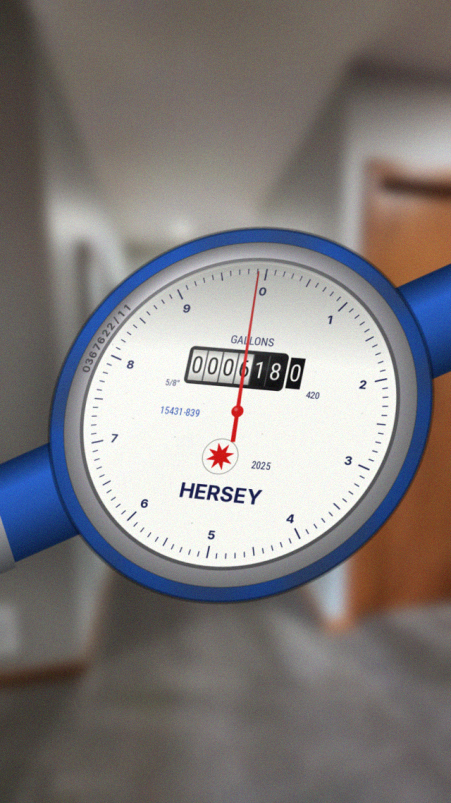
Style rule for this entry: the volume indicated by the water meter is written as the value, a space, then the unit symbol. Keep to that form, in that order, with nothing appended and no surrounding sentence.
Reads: 6179.9 gal
